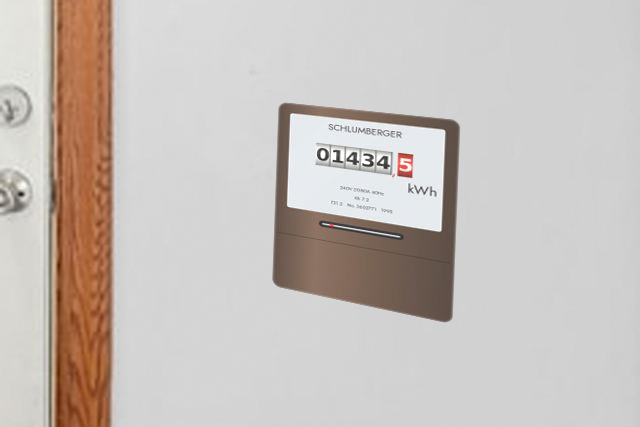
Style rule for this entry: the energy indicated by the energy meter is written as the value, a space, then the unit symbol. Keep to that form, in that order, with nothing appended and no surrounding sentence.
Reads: 1434.5 kWh
